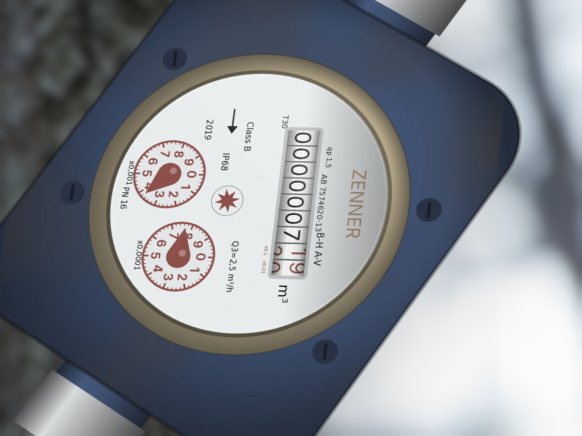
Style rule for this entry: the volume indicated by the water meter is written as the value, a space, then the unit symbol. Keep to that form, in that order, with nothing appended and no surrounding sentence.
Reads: 7.1937 m³
